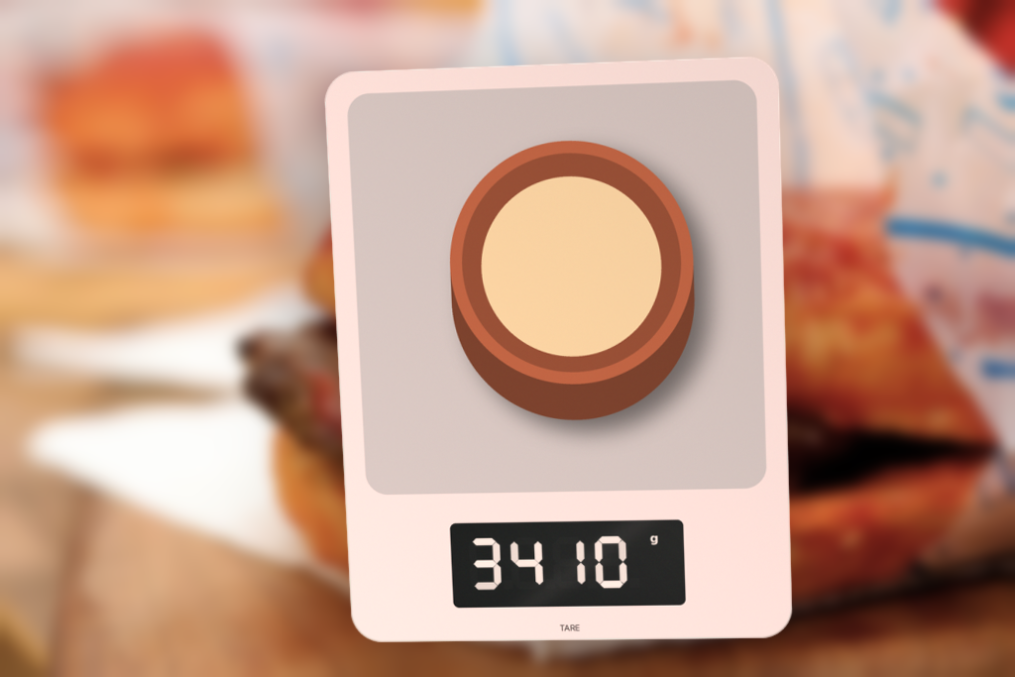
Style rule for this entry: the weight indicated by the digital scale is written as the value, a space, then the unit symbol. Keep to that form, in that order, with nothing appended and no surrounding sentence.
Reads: 3410 g
